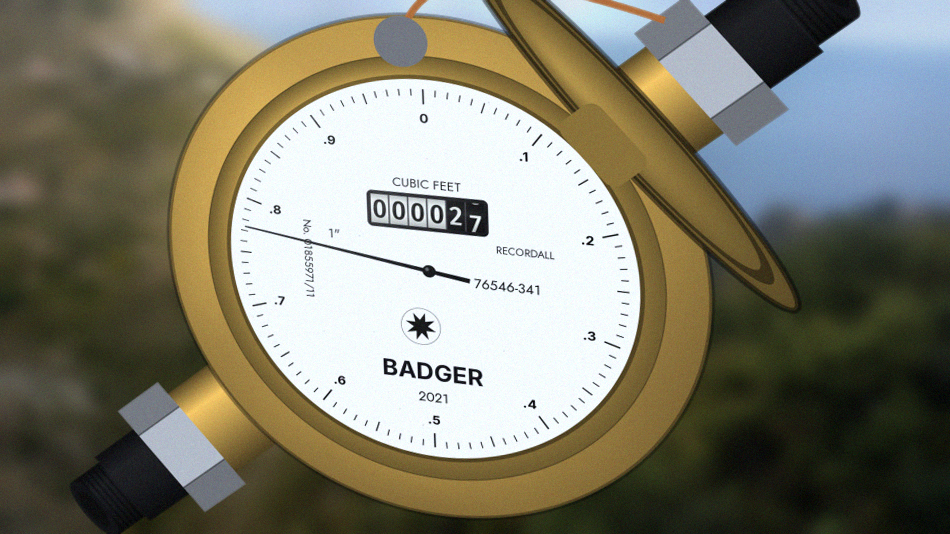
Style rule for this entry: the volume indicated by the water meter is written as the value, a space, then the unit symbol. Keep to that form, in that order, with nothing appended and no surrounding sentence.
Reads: 26.77 ft³
